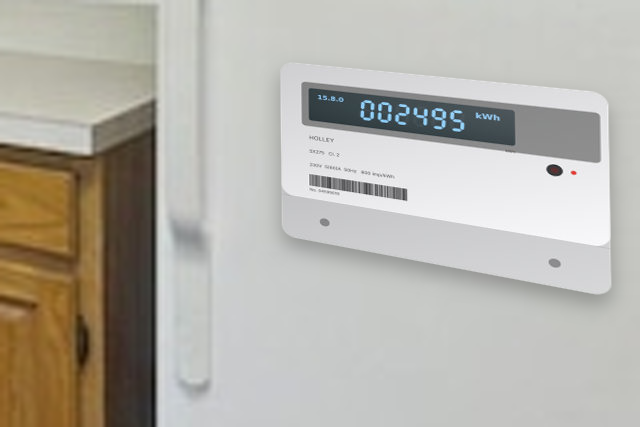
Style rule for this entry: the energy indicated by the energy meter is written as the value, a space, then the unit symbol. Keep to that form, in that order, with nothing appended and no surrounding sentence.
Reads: 2495 kWh
